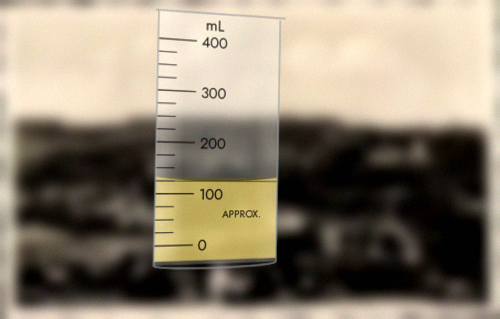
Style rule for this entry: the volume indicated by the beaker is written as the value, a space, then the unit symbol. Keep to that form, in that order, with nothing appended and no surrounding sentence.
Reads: 125 mL
